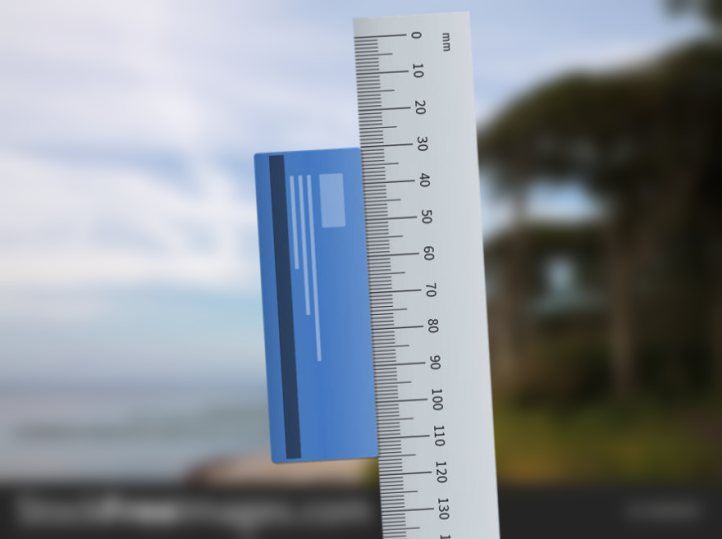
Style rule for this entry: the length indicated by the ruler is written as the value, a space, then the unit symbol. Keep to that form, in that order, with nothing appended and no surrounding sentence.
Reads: 85 mm
